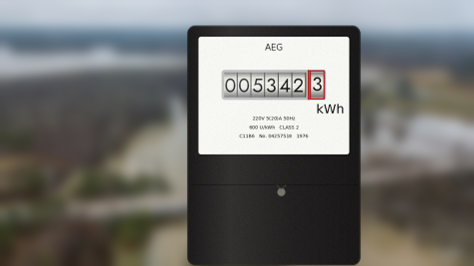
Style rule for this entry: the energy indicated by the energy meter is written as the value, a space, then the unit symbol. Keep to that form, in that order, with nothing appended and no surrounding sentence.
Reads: 5342.3 kWh
